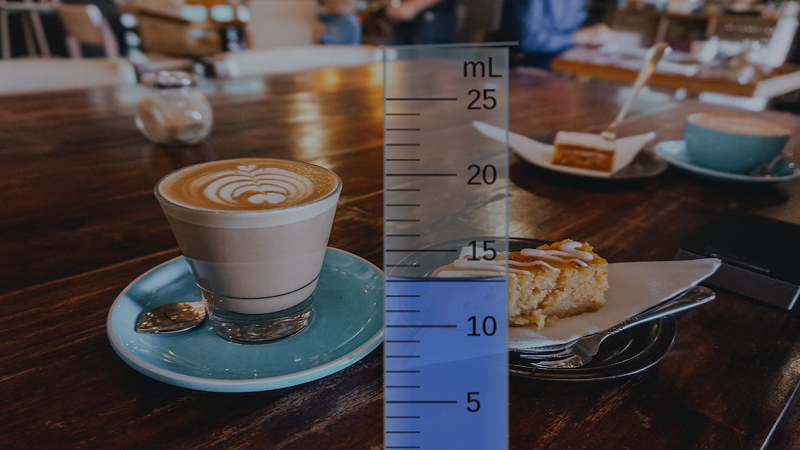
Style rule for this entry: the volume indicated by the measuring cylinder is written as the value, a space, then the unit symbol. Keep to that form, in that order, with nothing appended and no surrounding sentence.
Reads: 13 mL
